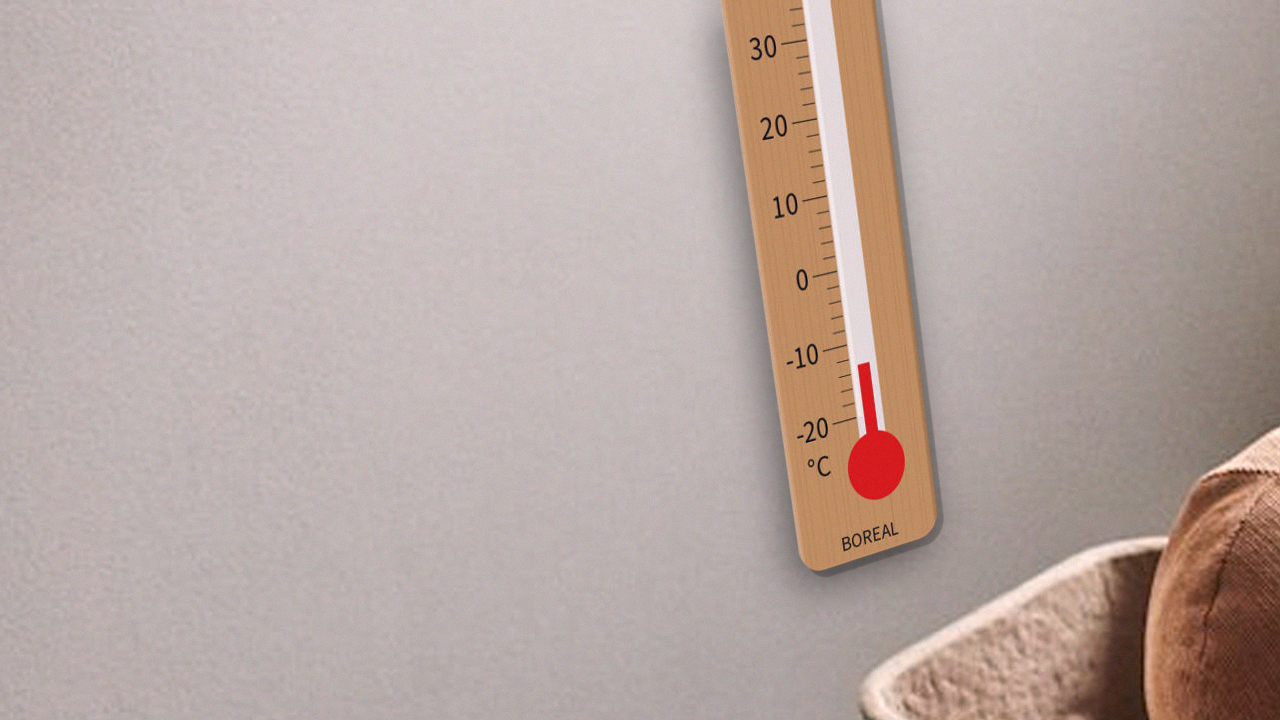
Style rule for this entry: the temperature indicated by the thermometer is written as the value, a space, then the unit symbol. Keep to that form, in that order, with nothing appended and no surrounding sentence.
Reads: -13 °C
